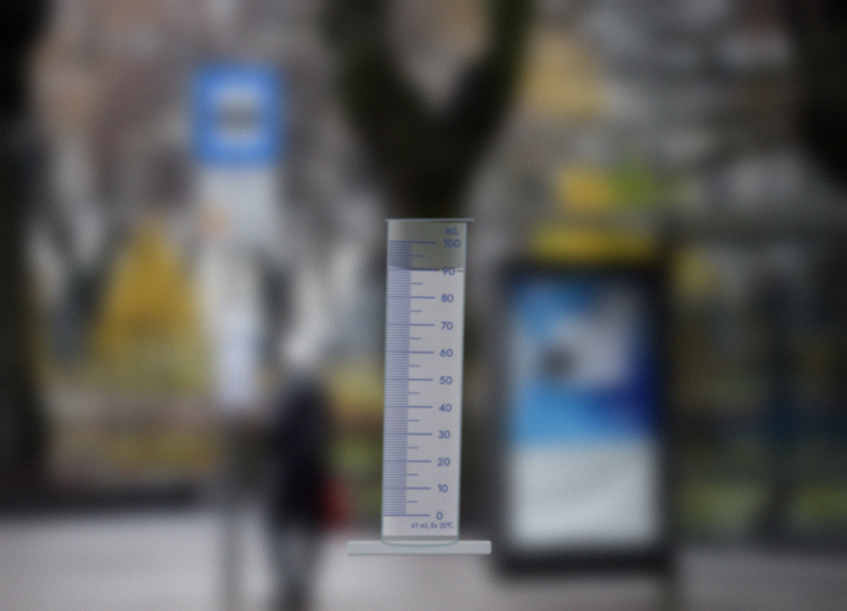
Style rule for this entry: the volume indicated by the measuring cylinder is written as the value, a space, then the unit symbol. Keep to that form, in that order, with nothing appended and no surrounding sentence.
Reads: 90 mL
